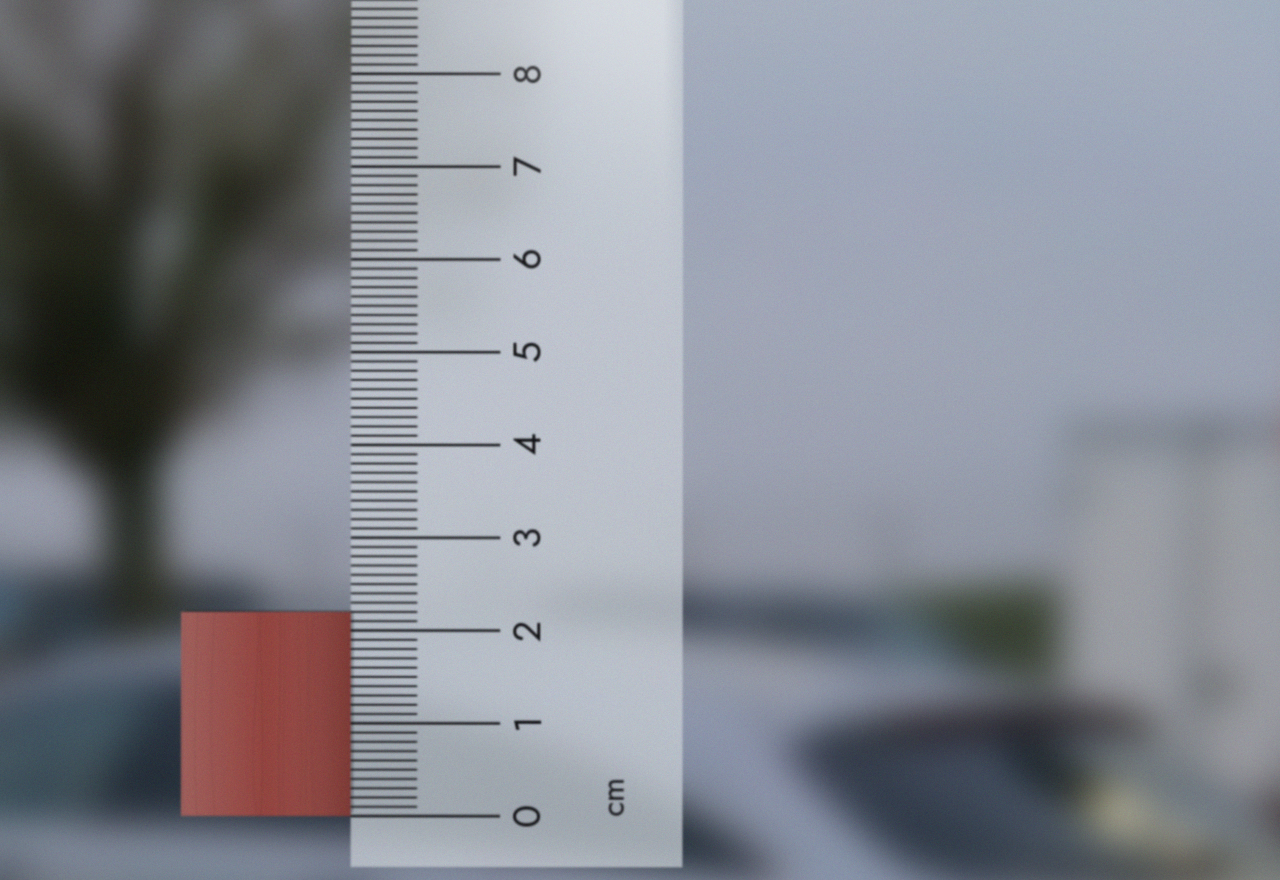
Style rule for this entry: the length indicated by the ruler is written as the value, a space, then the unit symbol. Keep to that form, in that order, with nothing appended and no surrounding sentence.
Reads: 2.2 cm
